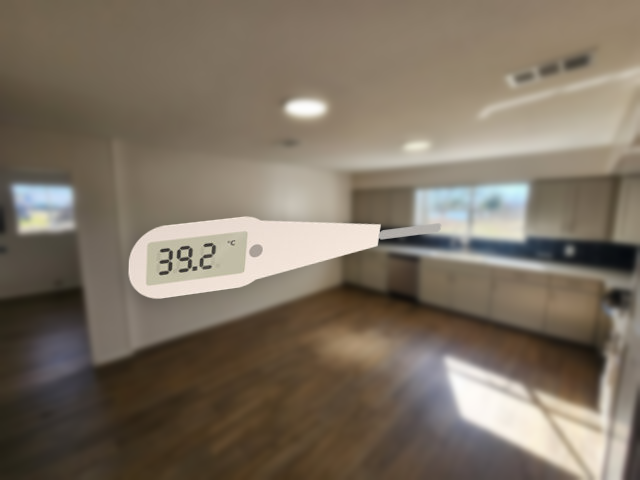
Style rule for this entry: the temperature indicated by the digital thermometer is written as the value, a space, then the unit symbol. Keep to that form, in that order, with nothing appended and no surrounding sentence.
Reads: 39.2 °C
